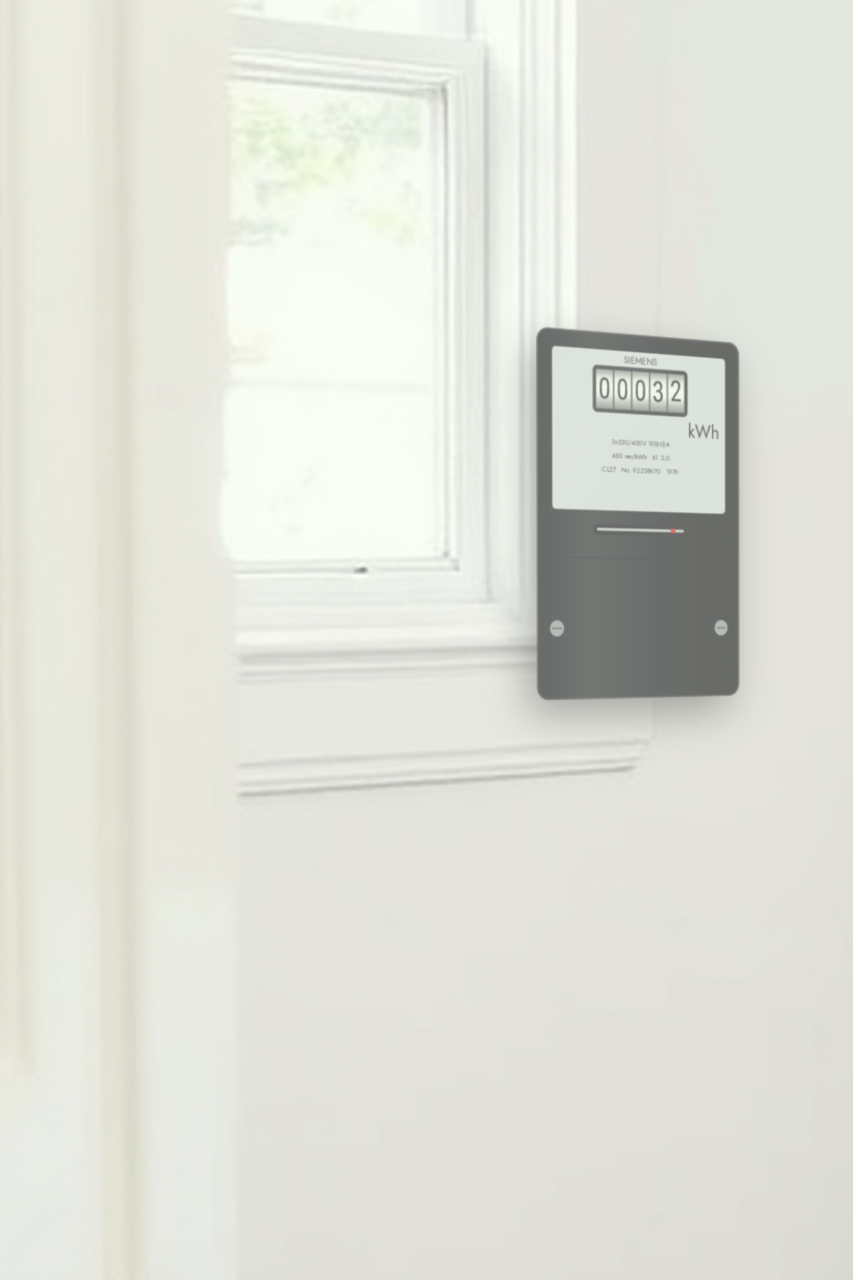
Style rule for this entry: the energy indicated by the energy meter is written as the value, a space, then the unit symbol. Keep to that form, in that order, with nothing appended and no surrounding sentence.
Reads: 32 kWh
